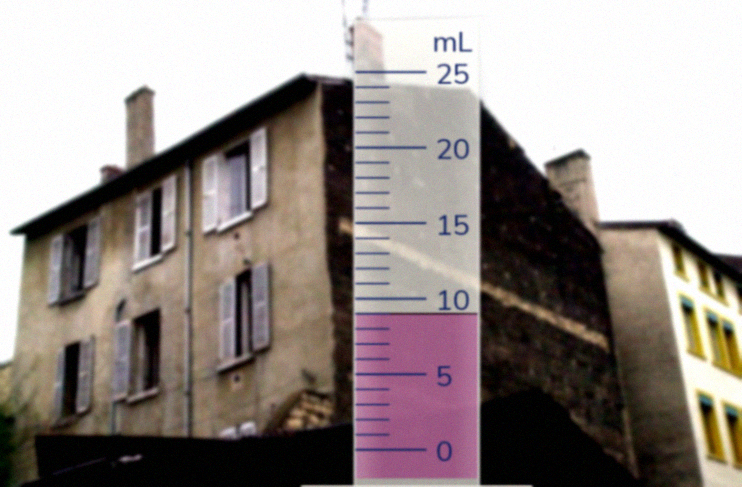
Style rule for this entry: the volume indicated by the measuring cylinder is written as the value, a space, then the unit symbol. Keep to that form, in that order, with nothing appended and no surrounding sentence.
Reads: 9 mL
